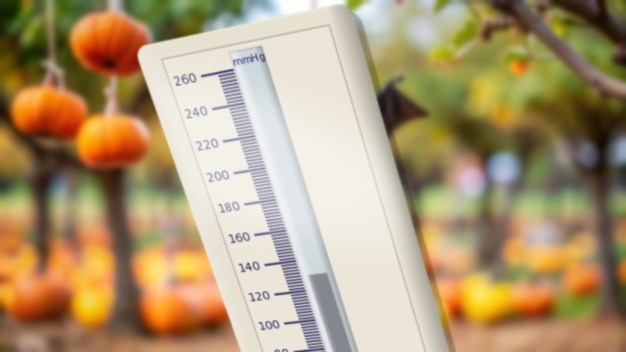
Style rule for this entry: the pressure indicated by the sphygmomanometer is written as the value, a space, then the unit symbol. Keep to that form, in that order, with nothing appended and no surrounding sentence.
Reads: 130 mmHg
